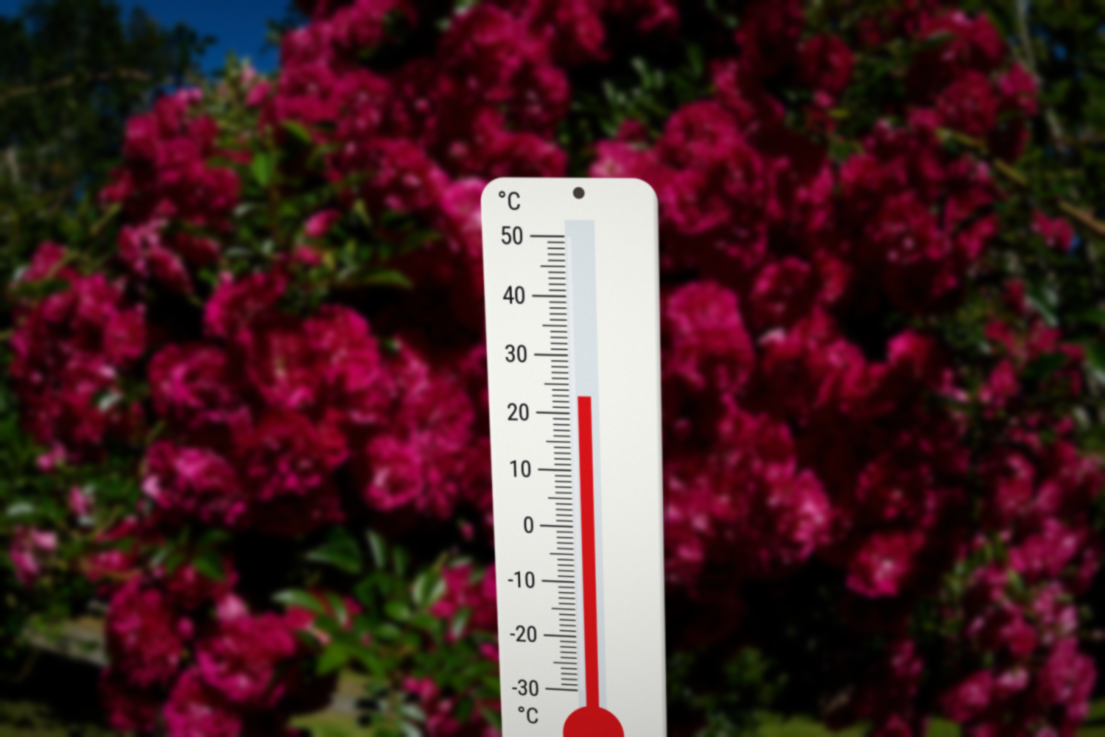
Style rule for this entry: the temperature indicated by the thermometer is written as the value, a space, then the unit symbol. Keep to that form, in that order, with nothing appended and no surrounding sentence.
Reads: 23 °C
